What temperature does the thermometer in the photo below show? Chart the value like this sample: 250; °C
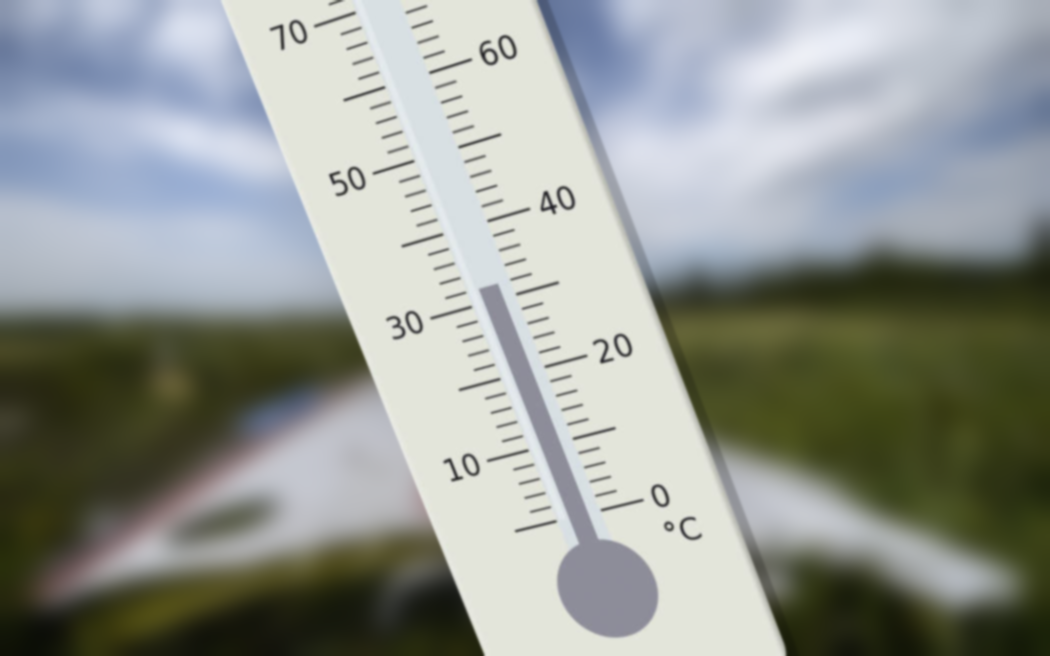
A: 32; °C
